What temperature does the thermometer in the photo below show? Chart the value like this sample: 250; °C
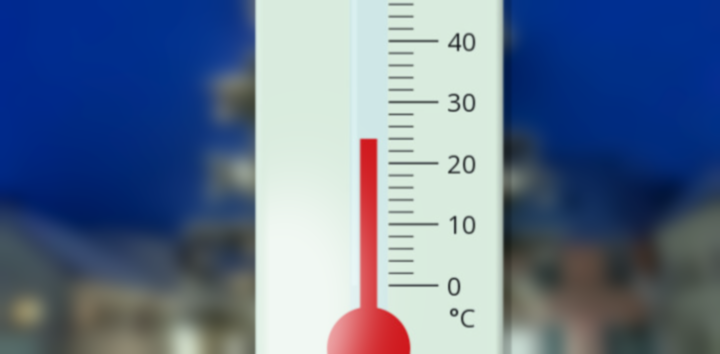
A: 24; °C
